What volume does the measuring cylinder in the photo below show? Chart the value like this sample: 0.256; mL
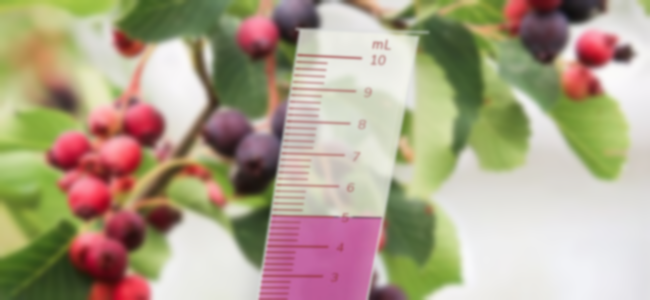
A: 5; mL
